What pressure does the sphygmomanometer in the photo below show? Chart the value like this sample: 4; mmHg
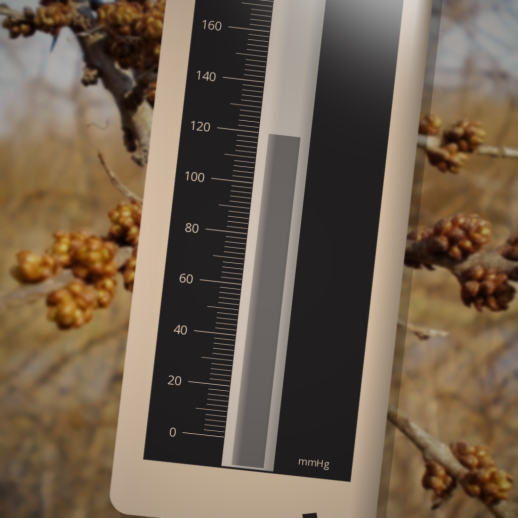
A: 120; mmHg
